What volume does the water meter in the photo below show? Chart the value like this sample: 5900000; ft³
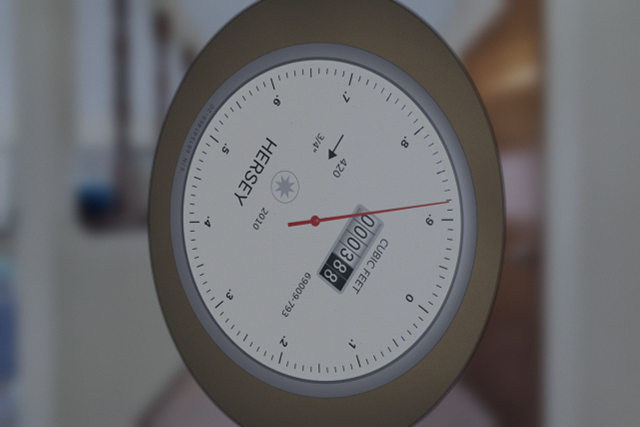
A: 387.88; ft³
